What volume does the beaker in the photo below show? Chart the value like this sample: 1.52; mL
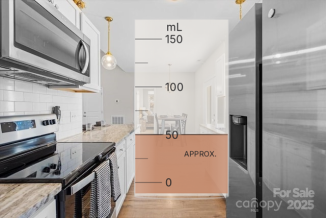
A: 50; mL
